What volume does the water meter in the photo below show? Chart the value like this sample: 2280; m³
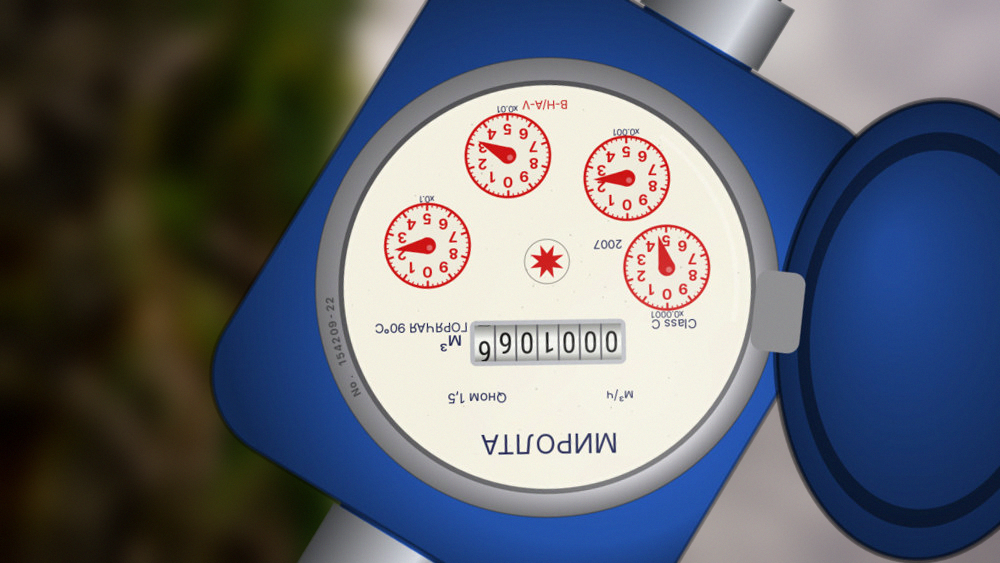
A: 1066.2324; m³
